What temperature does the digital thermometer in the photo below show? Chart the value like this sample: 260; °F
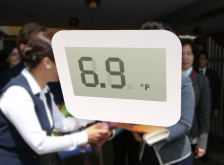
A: 6.9; °F
